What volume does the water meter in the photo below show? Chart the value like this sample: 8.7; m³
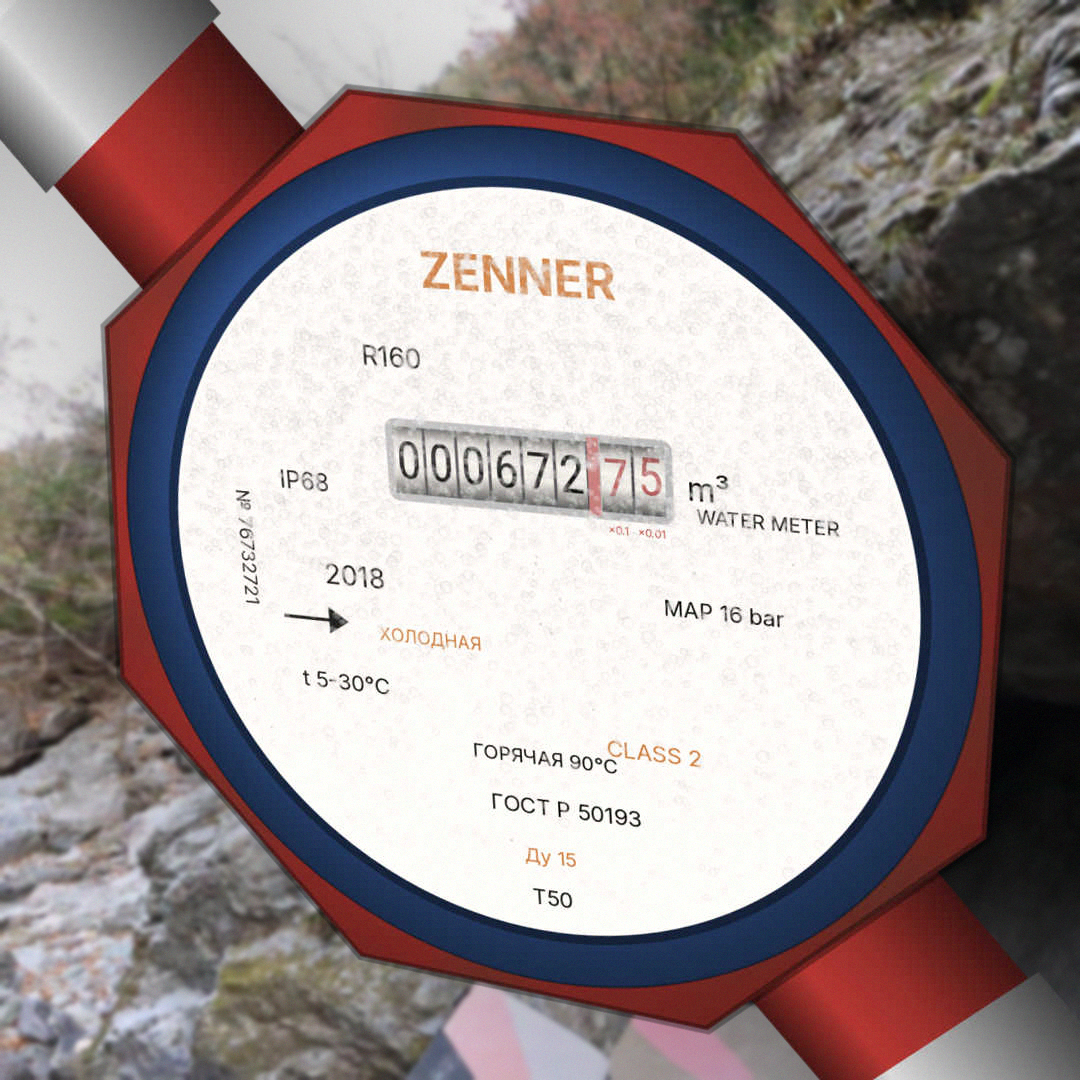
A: 672.75; m³
